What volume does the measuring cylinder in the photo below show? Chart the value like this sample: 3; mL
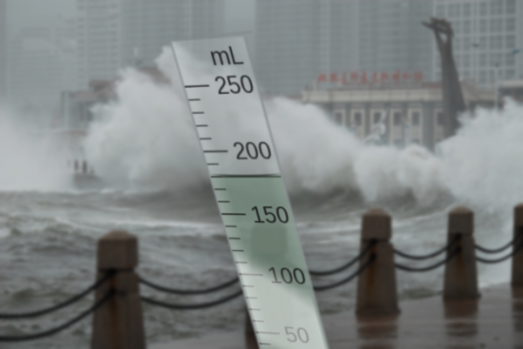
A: 180; mL
